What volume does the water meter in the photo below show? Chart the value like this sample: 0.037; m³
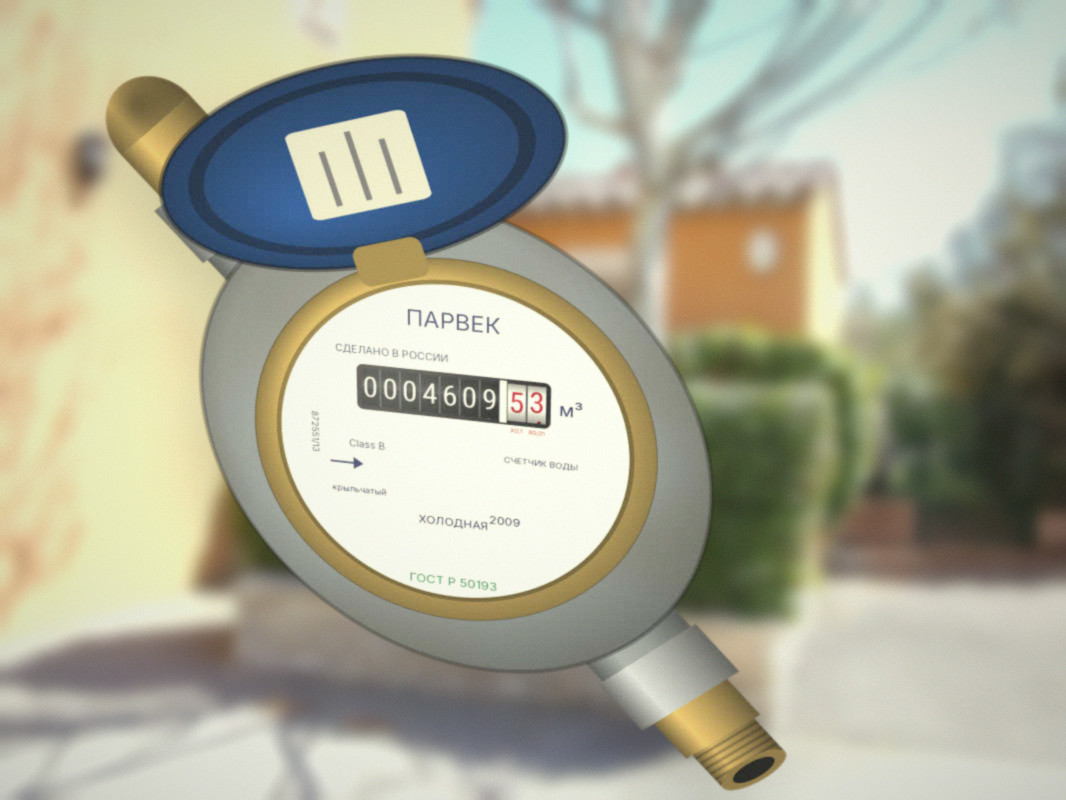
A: 4609.53; m³
